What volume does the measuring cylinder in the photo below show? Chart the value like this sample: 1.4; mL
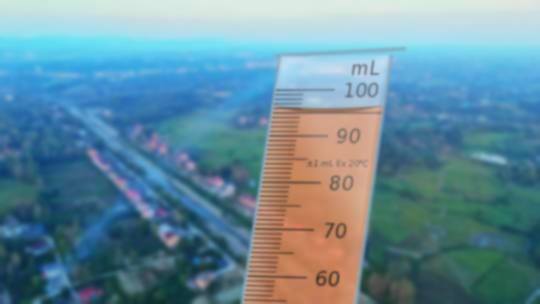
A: 95; mL
